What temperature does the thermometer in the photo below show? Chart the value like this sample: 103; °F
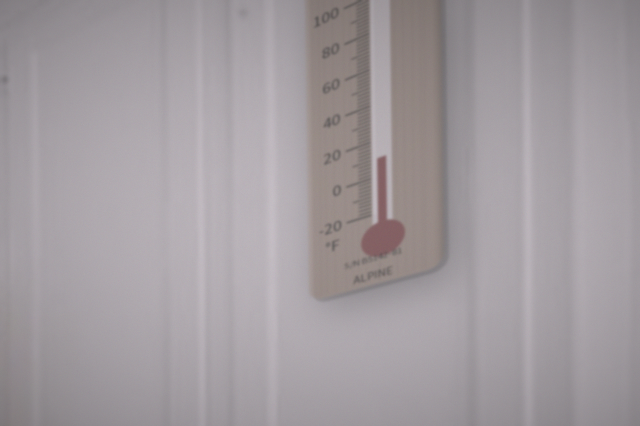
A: 10; °F
